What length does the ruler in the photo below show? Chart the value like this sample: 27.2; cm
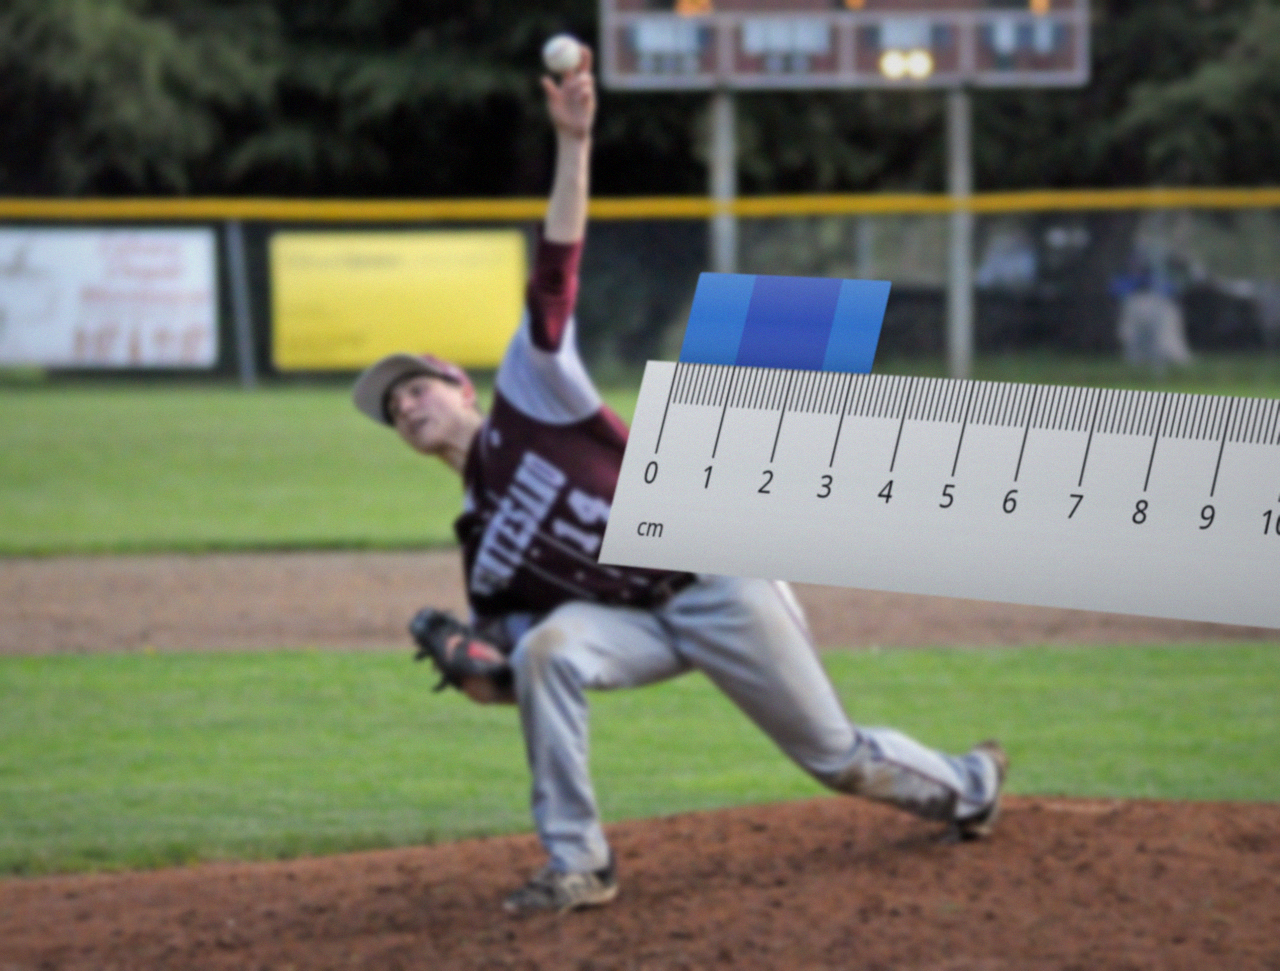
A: 3.3; cm
